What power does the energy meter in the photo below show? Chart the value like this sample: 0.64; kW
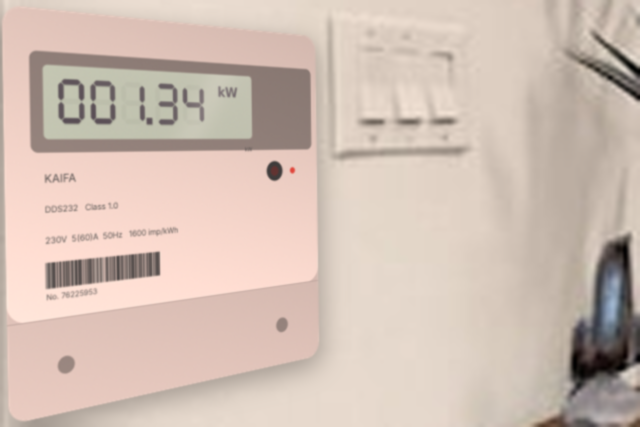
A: 1.34; kW
